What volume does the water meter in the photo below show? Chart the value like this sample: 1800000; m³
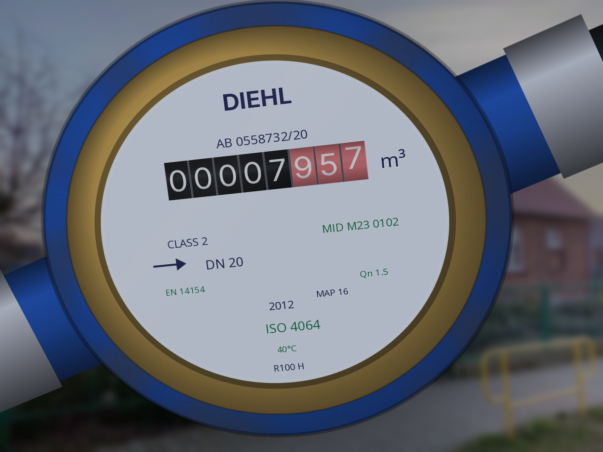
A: 7.957; m³
